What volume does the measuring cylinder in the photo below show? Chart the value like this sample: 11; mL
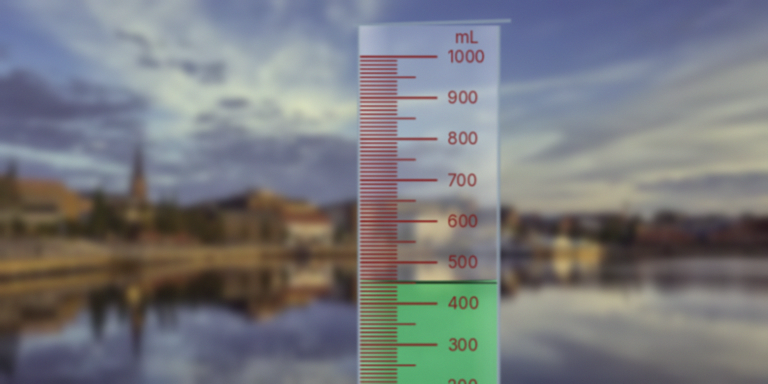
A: 450; mL
